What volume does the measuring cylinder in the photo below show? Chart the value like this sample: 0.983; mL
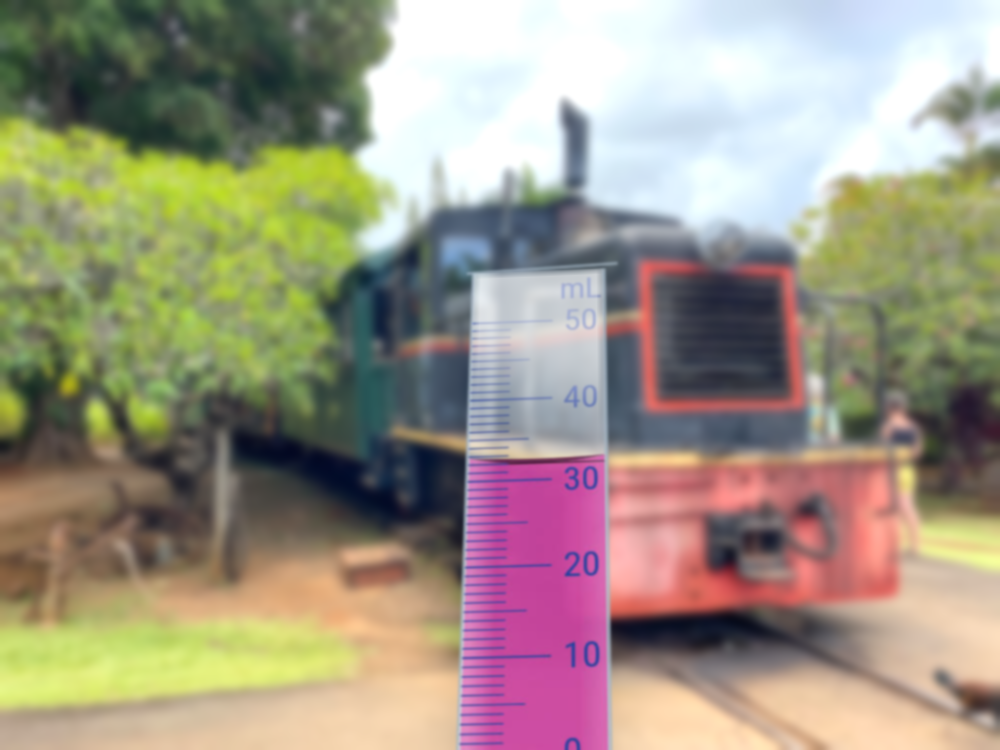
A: 32; mL
